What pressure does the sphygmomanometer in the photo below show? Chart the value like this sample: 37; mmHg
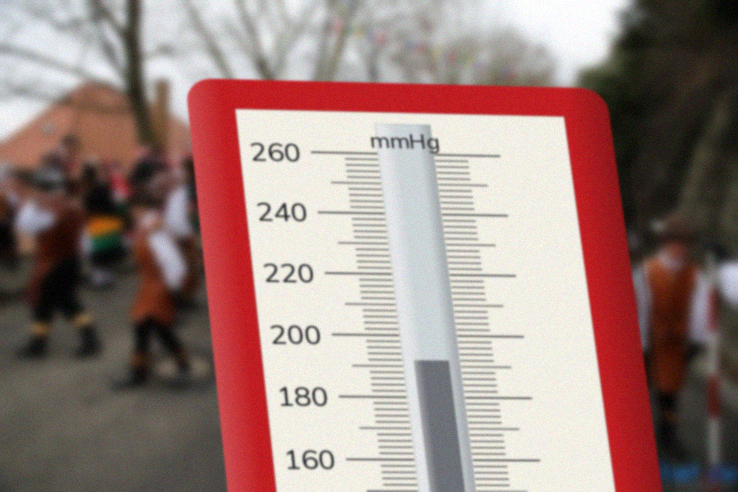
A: 192; mmHg
